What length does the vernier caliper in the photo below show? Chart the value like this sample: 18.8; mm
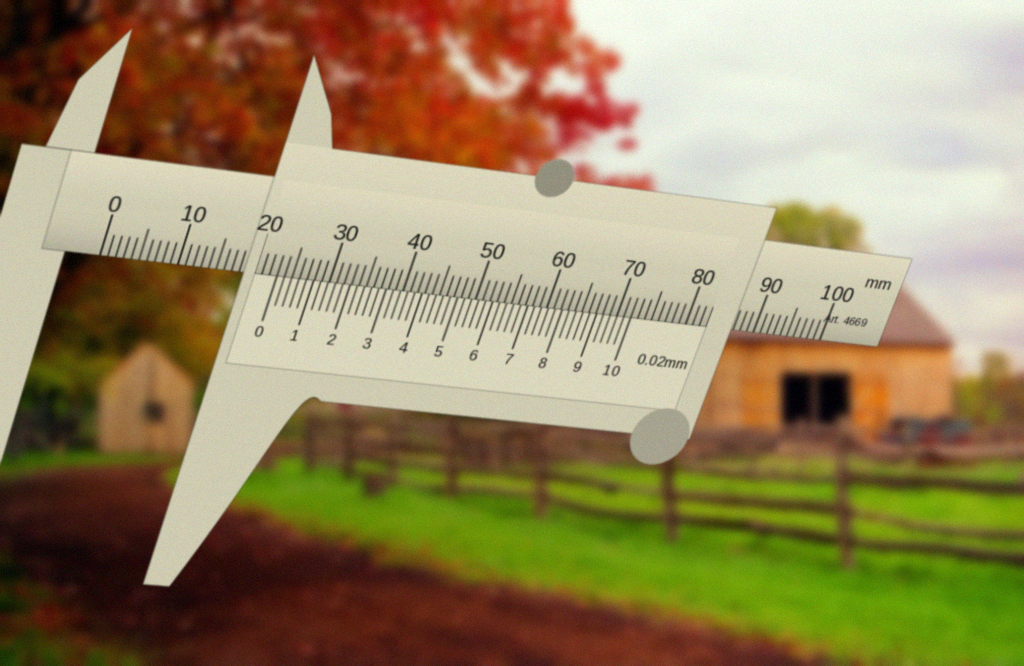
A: 23.0; mm
